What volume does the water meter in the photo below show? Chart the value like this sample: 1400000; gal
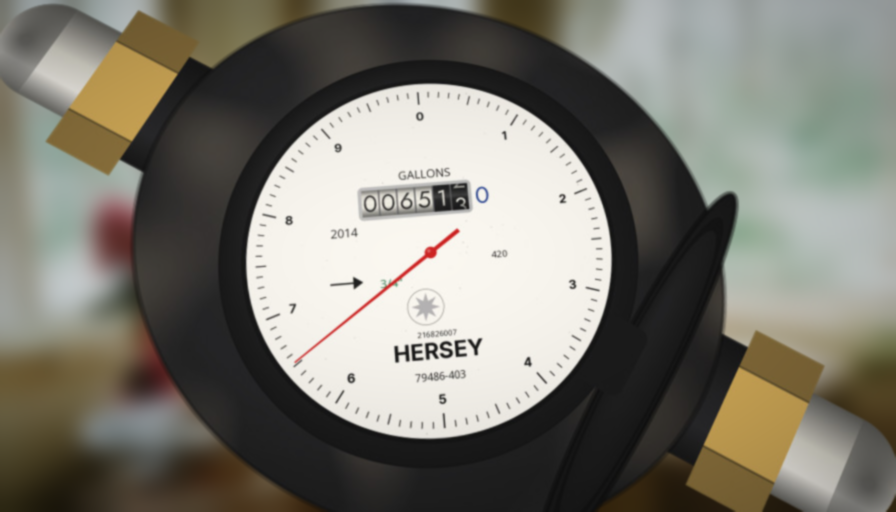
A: 65126.5; gal
